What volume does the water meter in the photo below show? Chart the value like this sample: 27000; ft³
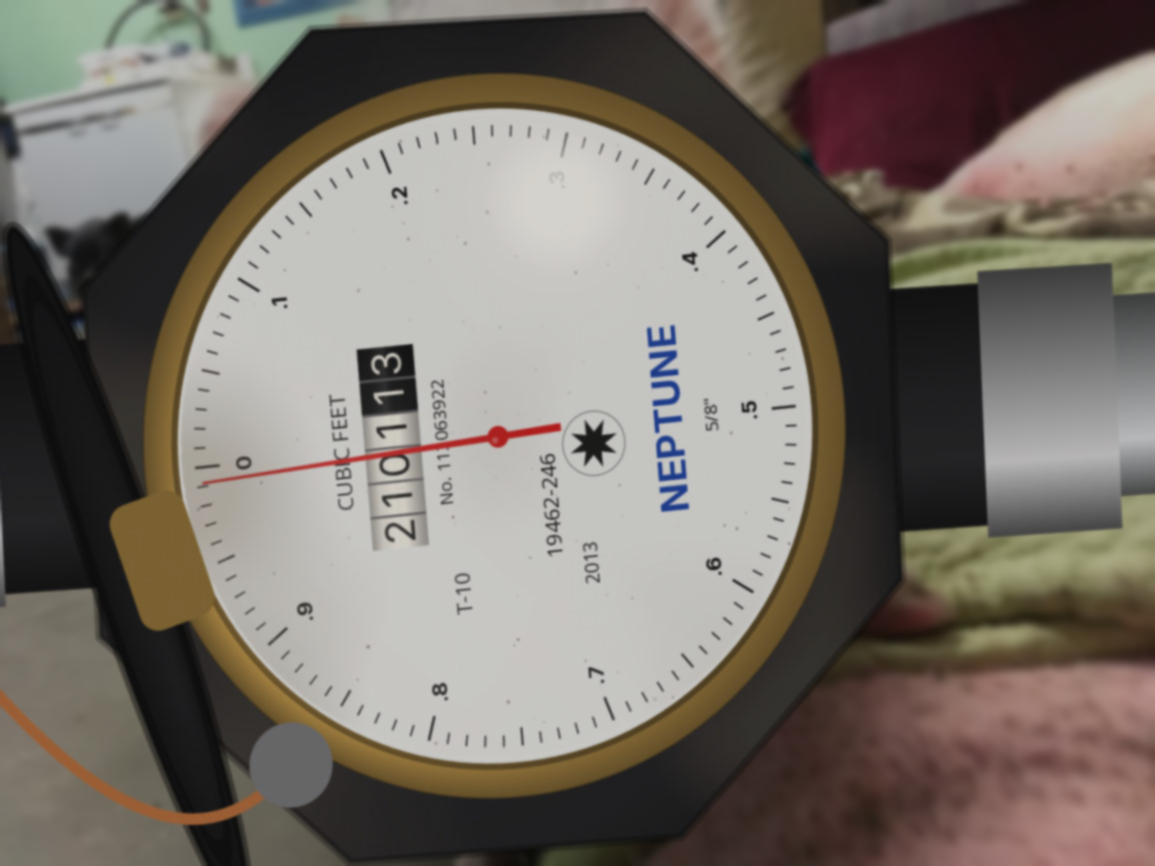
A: 210112.99; ft³
